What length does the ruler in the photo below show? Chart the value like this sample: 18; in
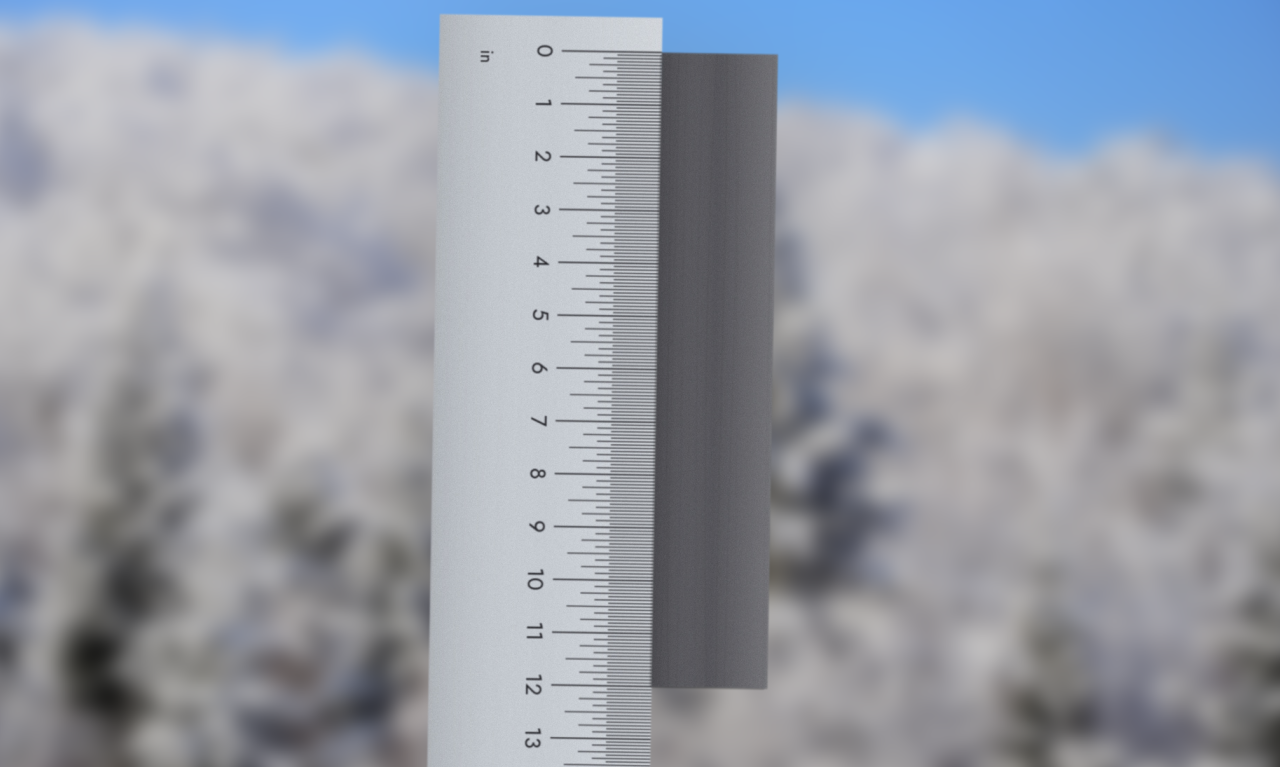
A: 12; in
